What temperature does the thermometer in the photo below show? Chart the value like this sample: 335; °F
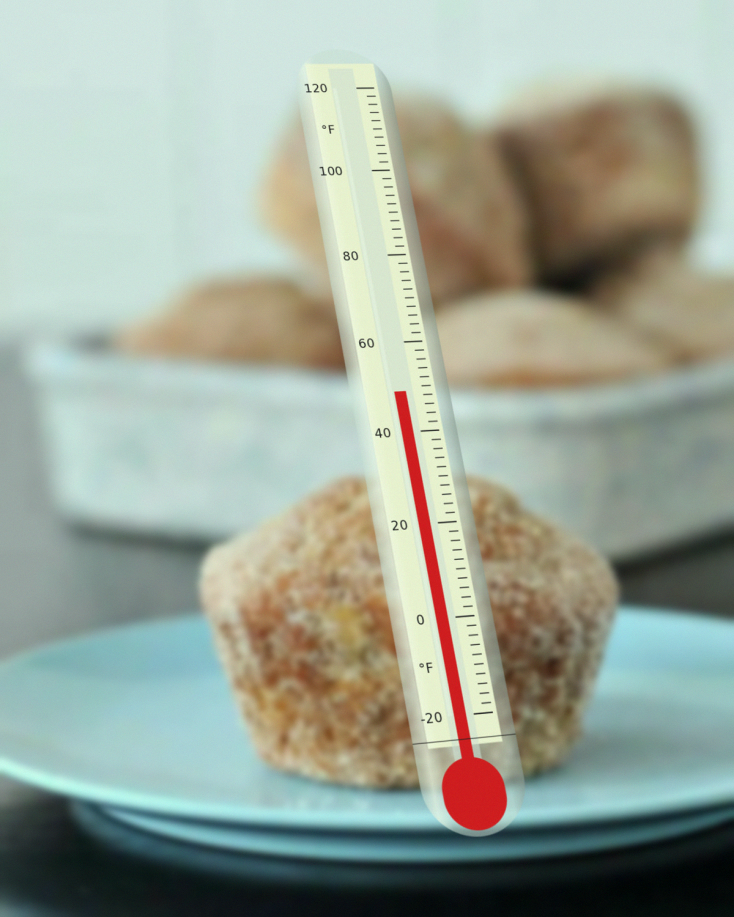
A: 49; °F
